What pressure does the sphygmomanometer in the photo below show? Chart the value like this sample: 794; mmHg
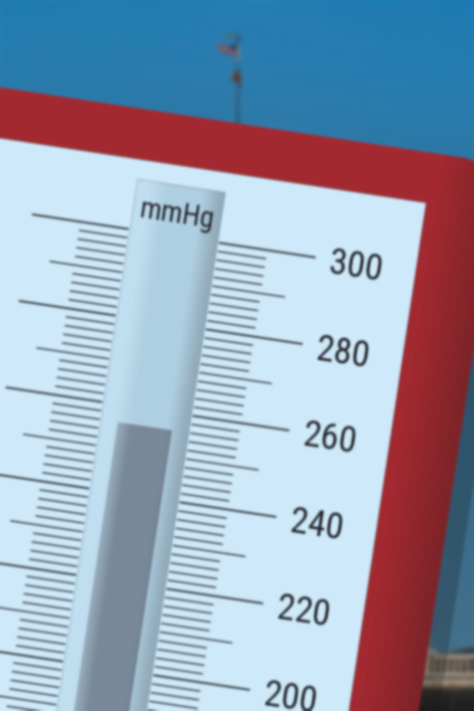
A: 256; mmHg
